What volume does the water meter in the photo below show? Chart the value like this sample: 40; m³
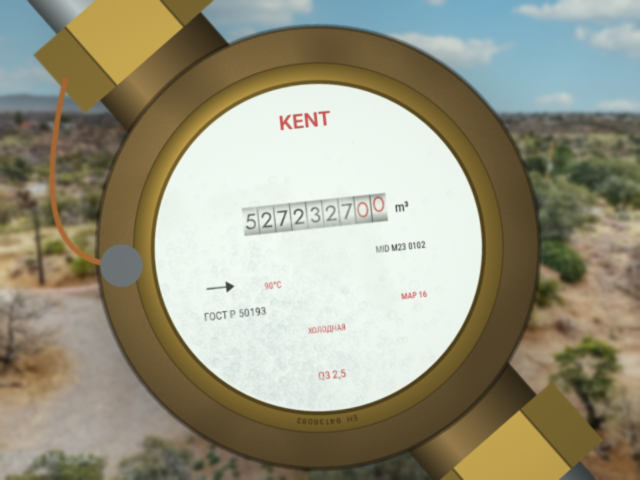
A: 5272327.00; m³
